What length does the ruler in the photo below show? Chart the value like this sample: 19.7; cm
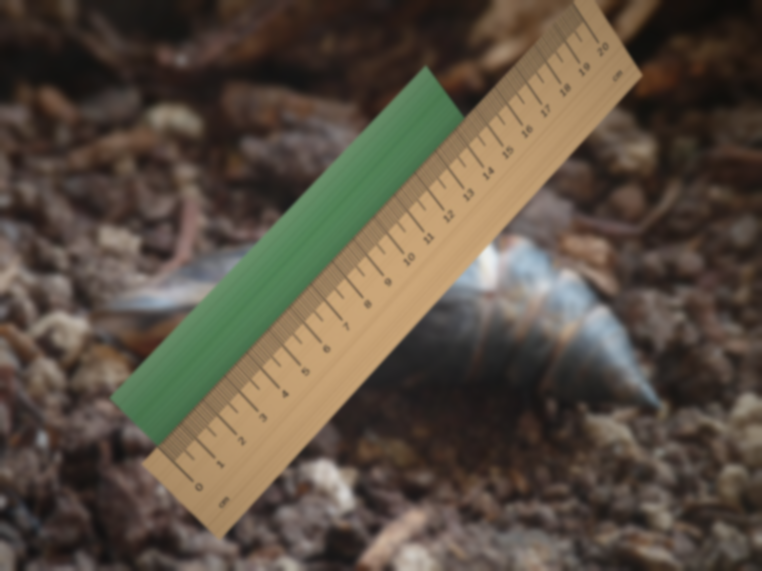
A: 14.5; cm
